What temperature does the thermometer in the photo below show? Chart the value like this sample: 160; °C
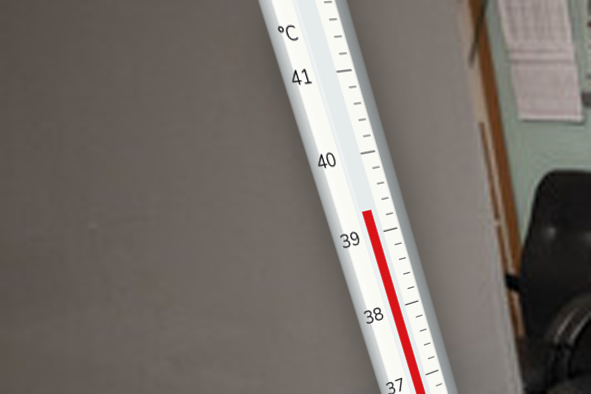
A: 39.3; °C
